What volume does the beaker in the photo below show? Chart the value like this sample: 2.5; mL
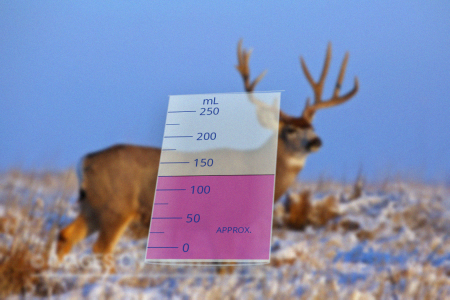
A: 125; mL
